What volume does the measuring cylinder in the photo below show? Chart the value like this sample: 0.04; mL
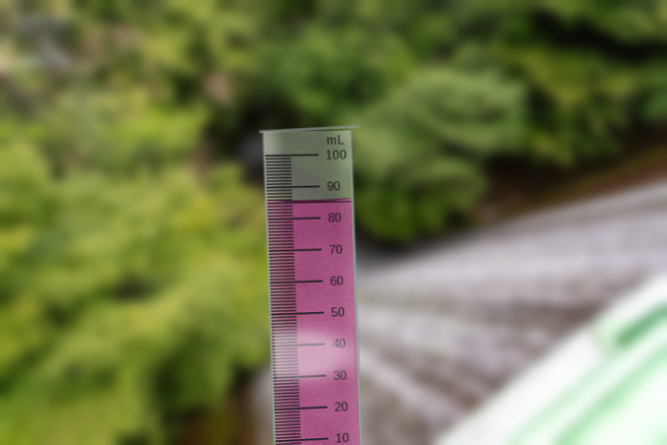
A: 85; mL
